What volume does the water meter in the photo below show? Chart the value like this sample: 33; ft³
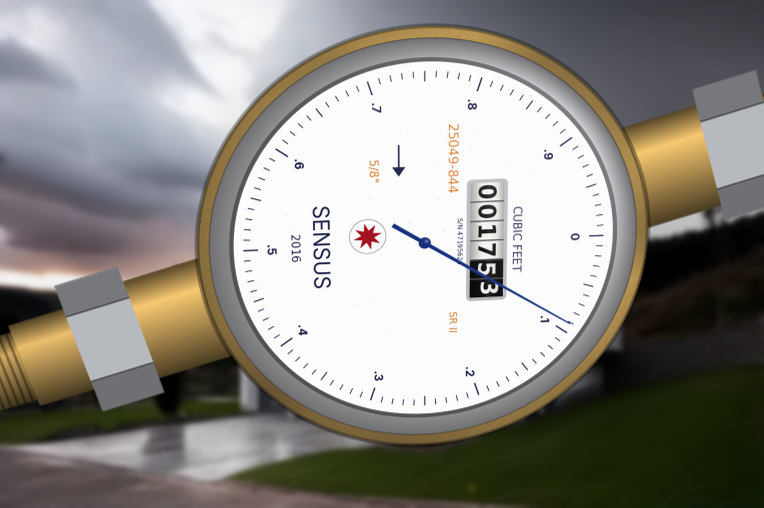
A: 1753.09; ft³
